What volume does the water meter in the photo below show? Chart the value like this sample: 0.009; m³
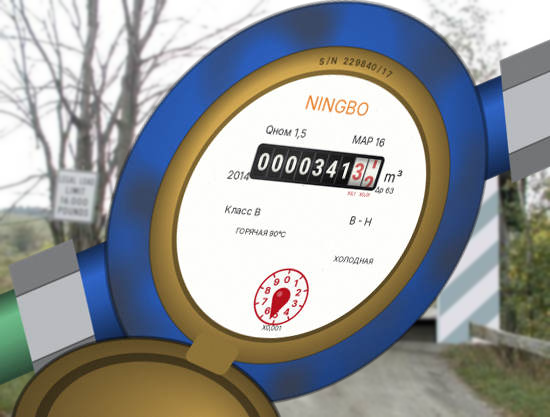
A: 341.315; m³
